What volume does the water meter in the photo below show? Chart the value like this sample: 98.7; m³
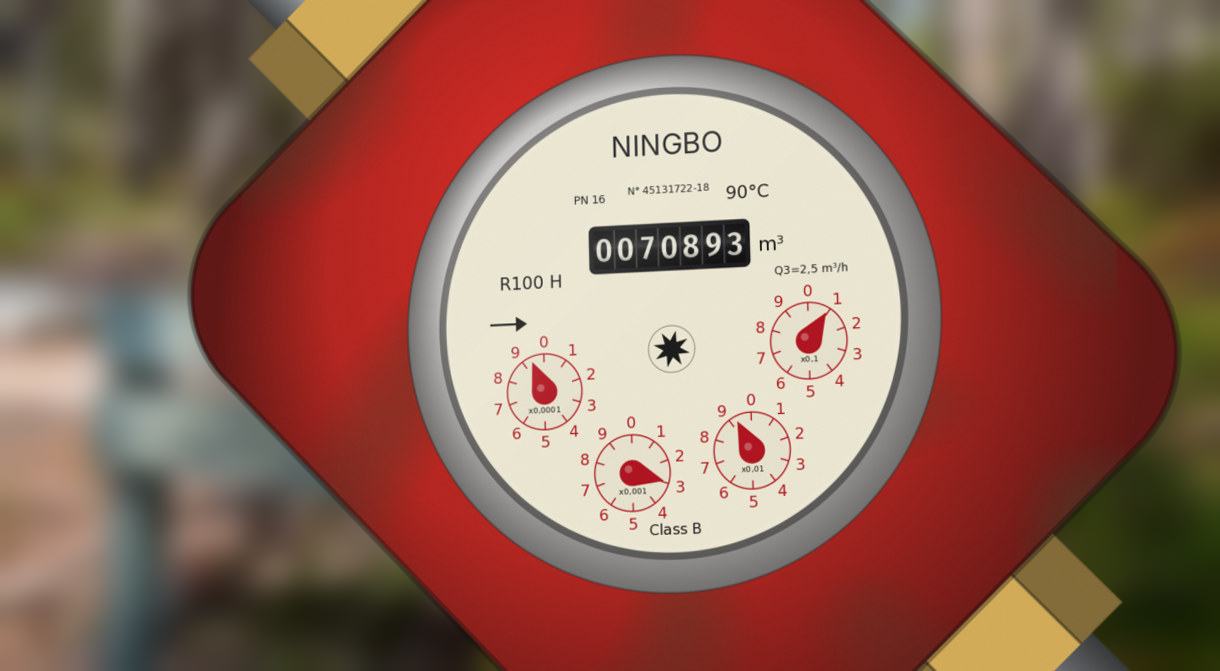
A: 70893.0929; m³
